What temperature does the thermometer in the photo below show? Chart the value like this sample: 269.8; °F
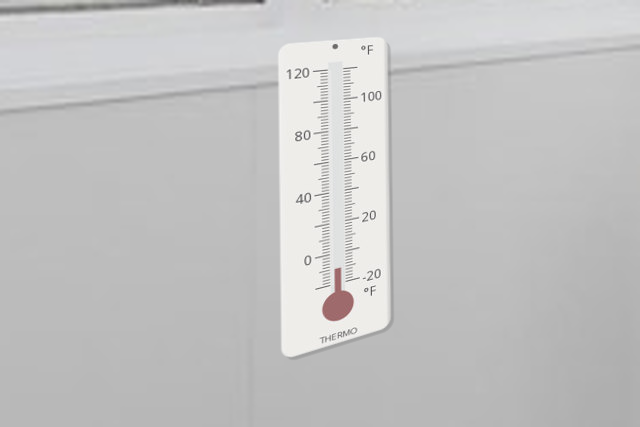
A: -10; °F
